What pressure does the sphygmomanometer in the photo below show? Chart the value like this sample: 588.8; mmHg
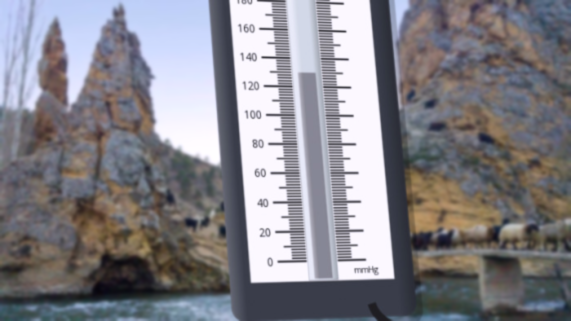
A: 130; mmHg
